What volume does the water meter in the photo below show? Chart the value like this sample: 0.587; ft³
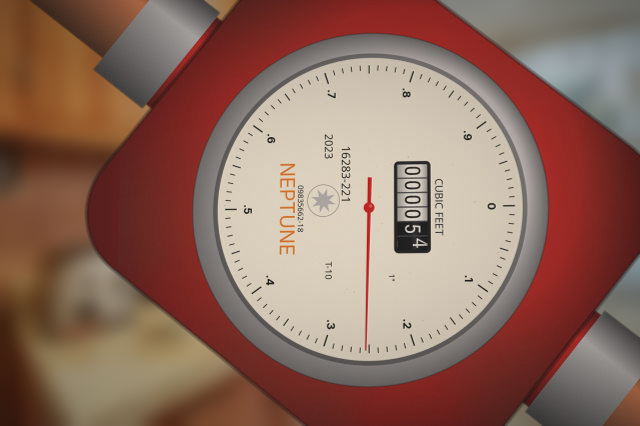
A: 54.25; ft³
